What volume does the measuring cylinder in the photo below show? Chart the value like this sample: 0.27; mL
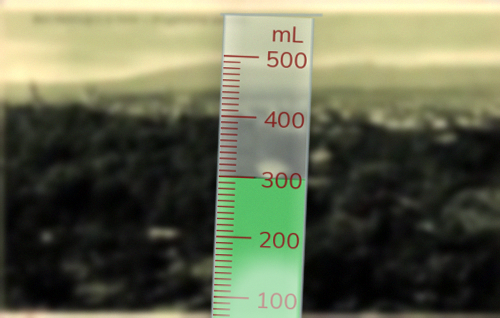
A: 300; mL
